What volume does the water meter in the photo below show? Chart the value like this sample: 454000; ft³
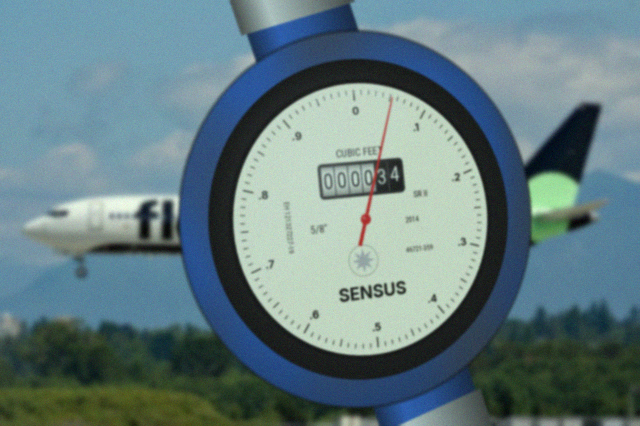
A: 34.05; ft³
